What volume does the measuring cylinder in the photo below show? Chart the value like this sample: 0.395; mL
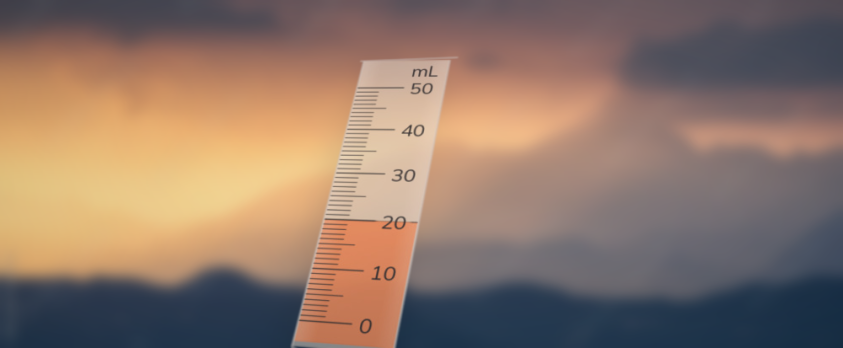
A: 20; mL
